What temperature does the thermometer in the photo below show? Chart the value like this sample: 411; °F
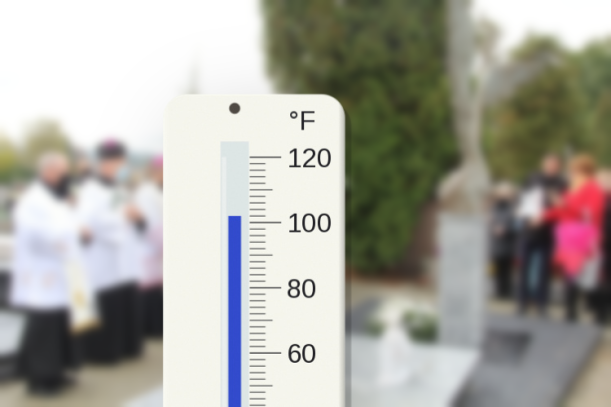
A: 102; °F
